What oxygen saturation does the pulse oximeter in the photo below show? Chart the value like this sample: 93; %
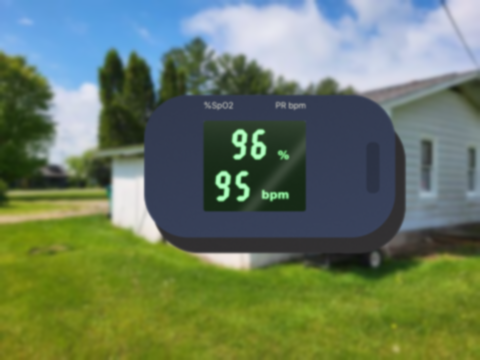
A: 96; %
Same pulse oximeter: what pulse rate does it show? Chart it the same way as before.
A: 95; bpm
